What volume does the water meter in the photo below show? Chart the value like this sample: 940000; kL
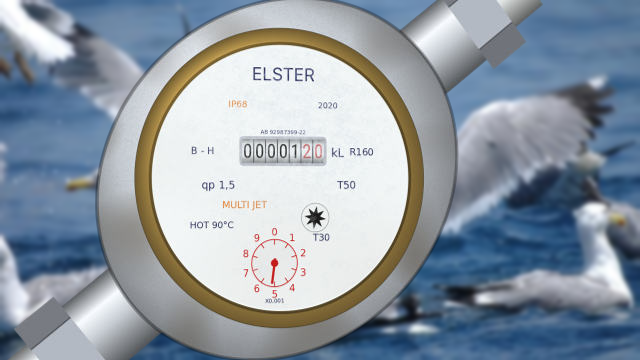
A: 1.205; kL
